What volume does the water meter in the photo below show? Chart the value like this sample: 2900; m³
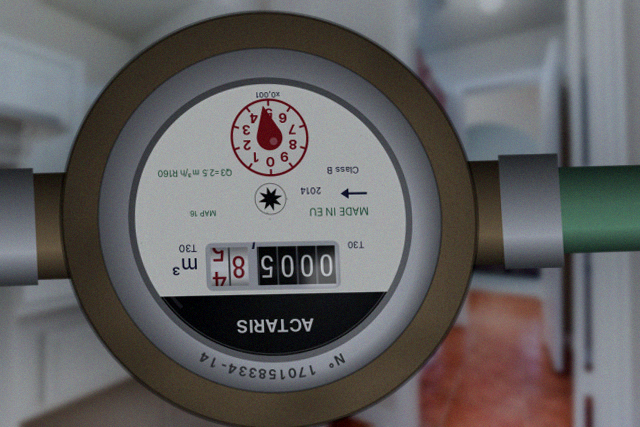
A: 5.844; m³
